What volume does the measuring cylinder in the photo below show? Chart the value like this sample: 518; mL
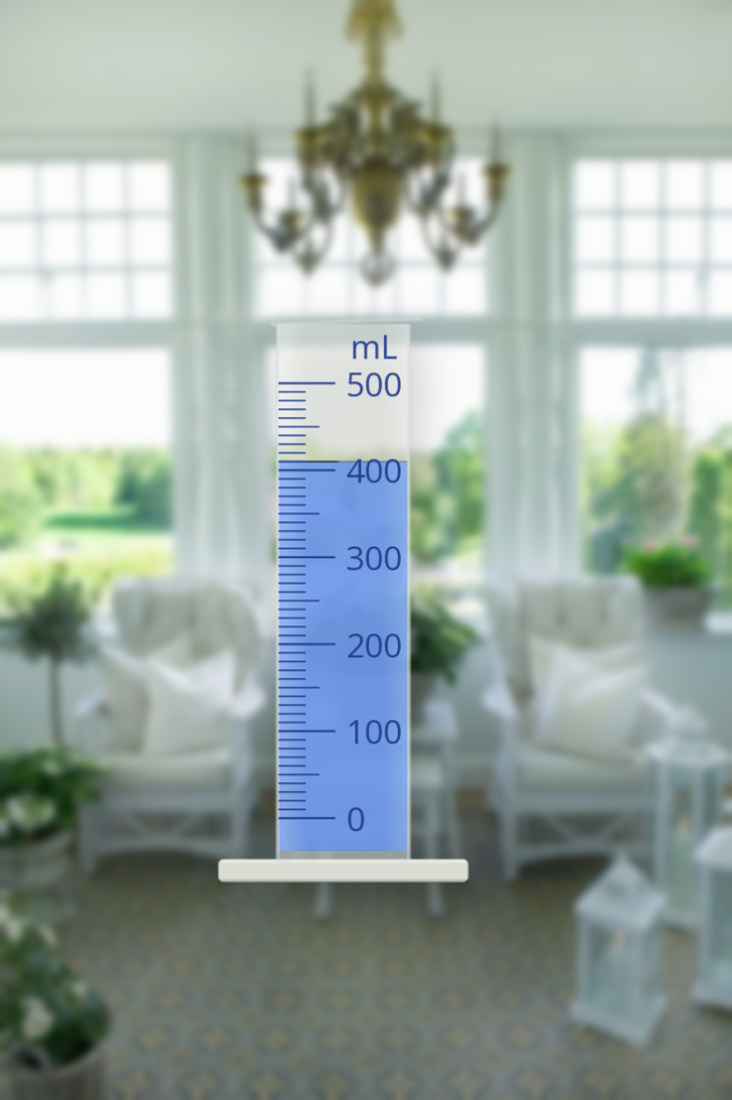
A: 410; mL
